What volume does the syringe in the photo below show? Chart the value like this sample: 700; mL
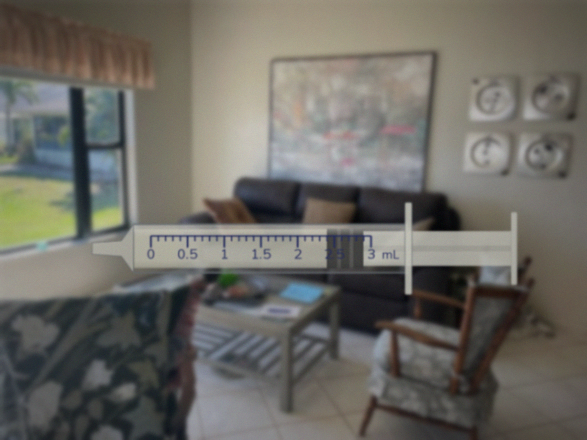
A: 2.4; mL
